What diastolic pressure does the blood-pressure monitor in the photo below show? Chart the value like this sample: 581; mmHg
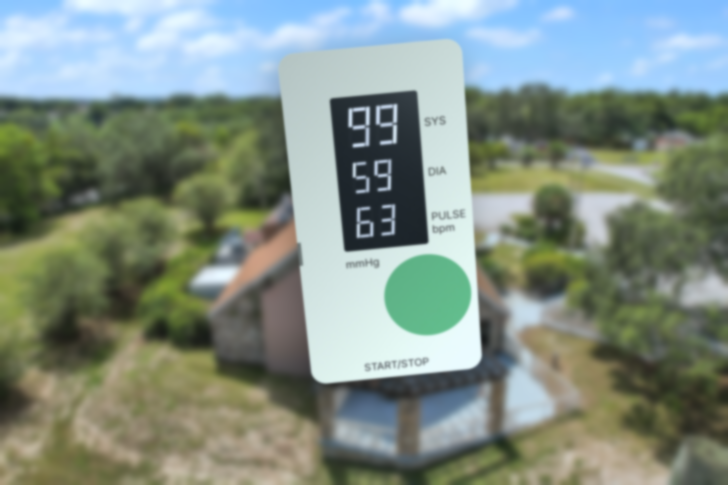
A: 59; mmHg
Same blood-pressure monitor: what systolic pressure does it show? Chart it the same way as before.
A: 99; mmHg
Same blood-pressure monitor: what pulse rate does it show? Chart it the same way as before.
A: 63; bpm
